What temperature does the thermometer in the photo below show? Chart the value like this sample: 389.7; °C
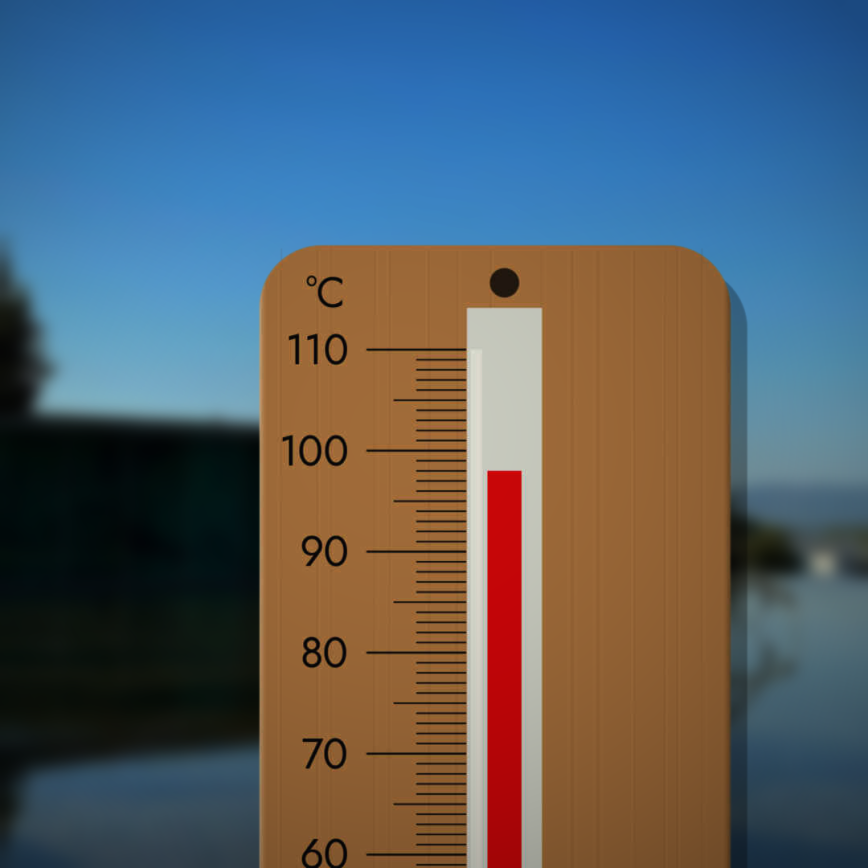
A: 98; °C
